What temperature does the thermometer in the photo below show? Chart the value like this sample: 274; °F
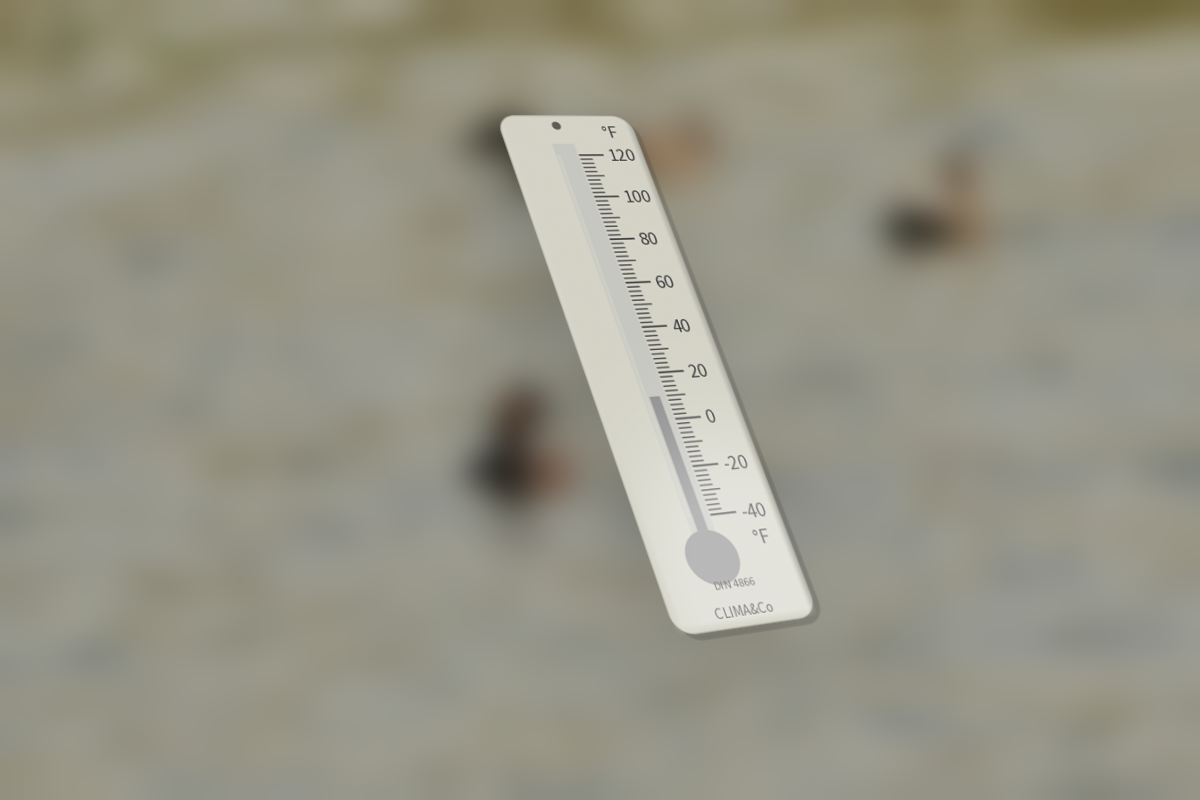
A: 10; °F
